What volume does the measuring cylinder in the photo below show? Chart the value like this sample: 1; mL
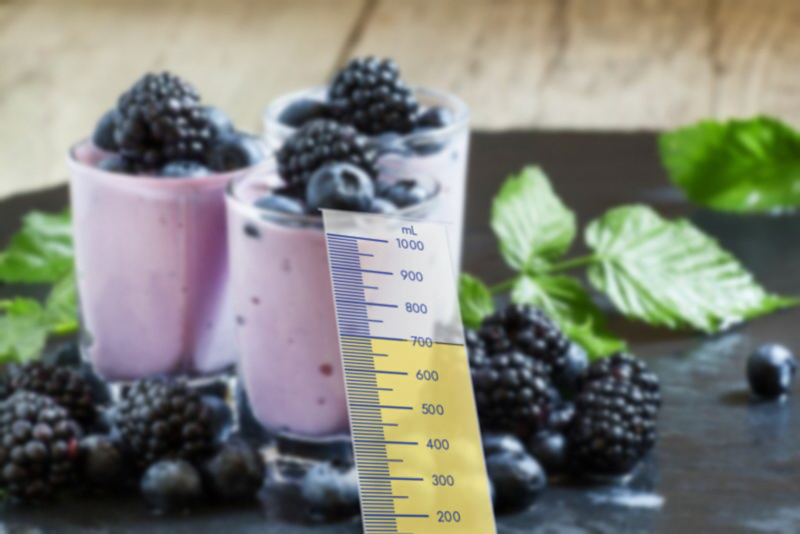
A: 700; mL
